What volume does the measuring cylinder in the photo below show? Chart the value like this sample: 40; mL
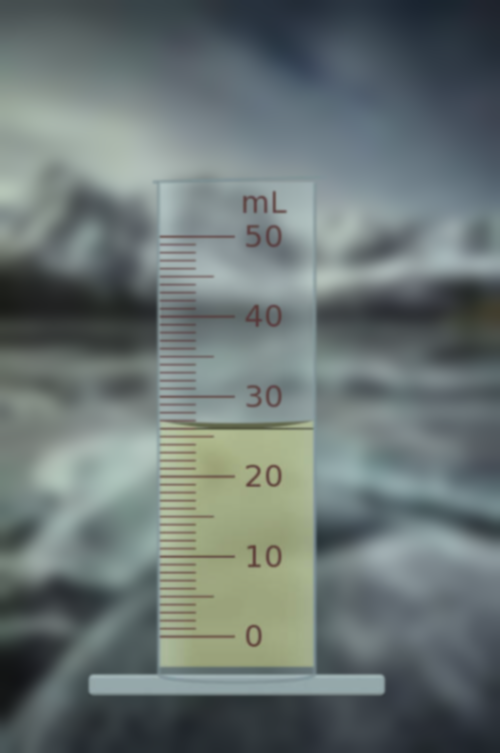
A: 26; mL
